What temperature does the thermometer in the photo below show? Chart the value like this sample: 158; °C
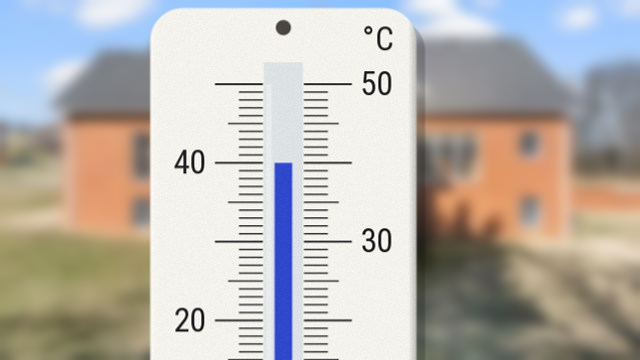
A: 40; °C
